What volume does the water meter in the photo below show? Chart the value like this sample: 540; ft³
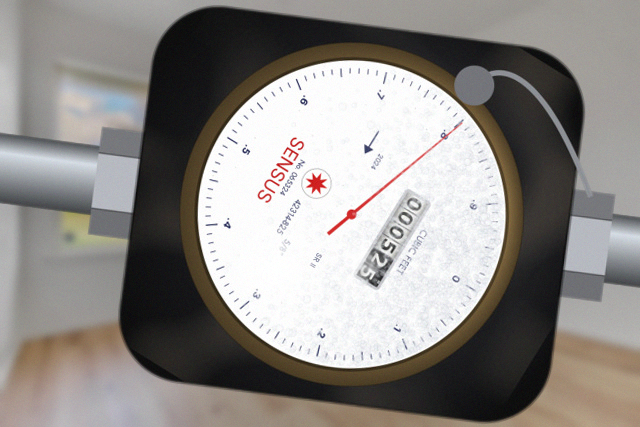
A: 524.80; ft³
